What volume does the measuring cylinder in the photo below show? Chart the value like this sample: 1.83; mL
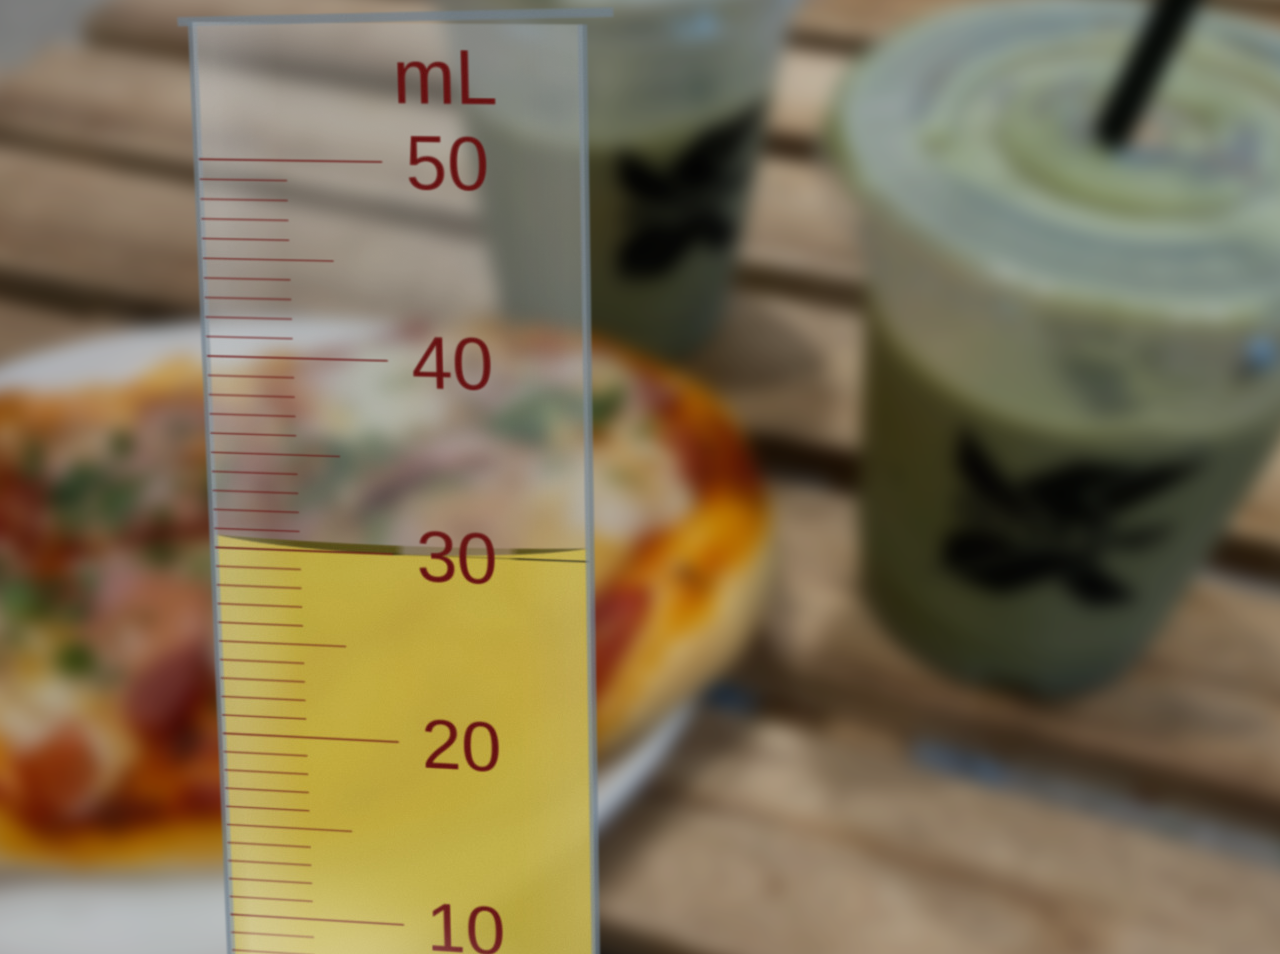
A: 30; mL
